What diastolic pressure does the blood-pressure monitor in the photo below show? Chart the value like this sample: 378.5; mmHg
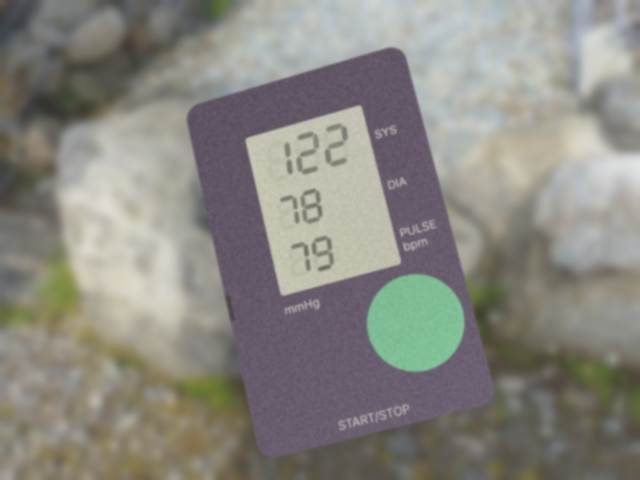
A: 78; mmHg
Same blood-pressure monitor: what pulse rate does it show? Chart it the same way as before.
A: 79; bpm
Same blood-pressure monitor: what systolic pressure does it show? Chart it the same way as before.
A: 122; mmHg
